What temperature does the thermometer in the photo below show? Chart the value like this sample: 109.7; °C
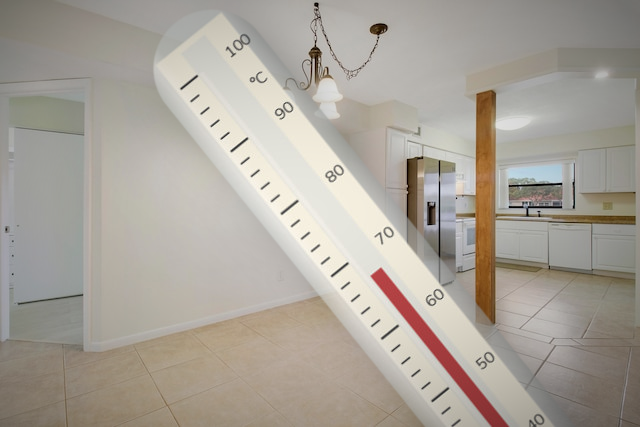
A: 67; °C
